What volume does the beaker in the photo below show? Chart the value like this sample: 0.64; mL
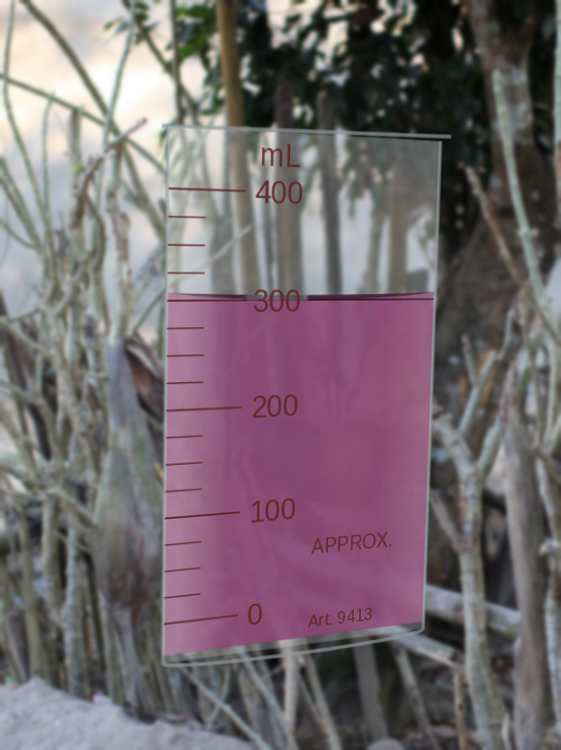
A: 300; mL
